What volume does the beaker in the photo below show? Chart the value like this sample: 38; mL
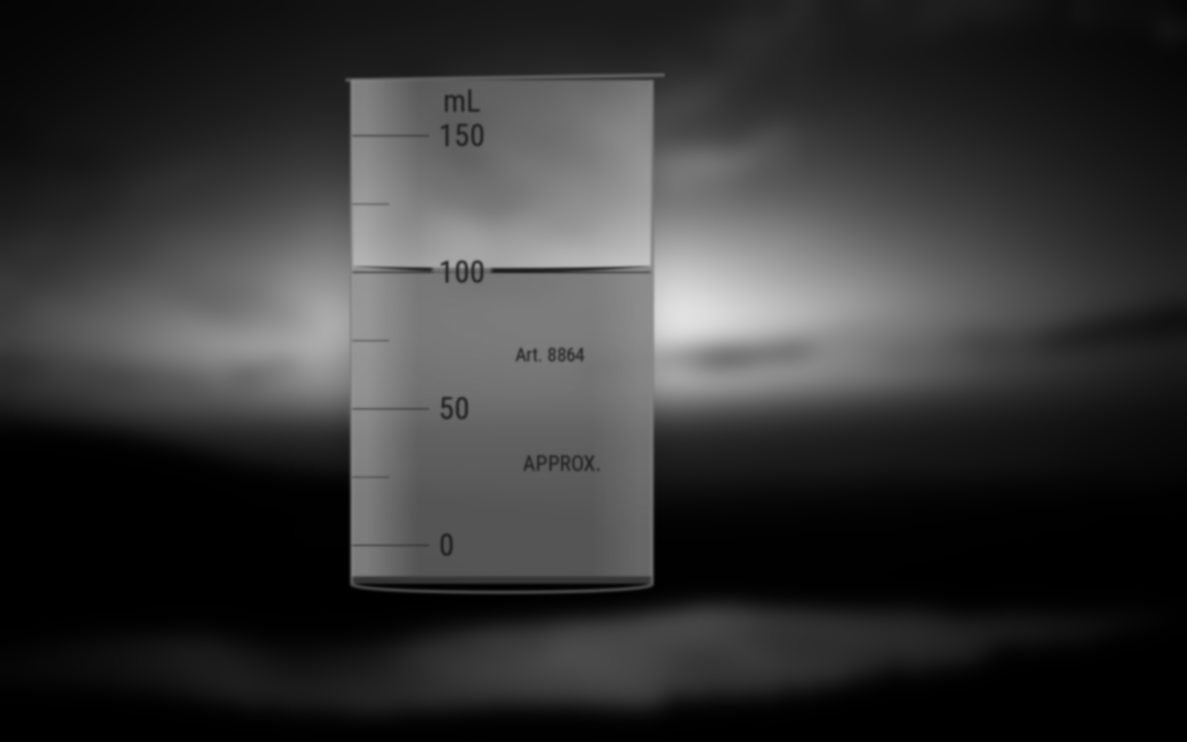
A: 100; mL
